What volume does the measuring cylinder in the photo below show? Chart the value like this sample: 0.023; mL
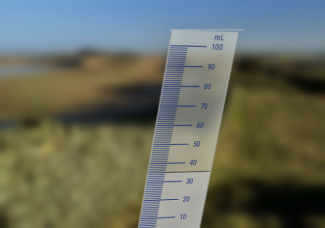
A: 35; mL
